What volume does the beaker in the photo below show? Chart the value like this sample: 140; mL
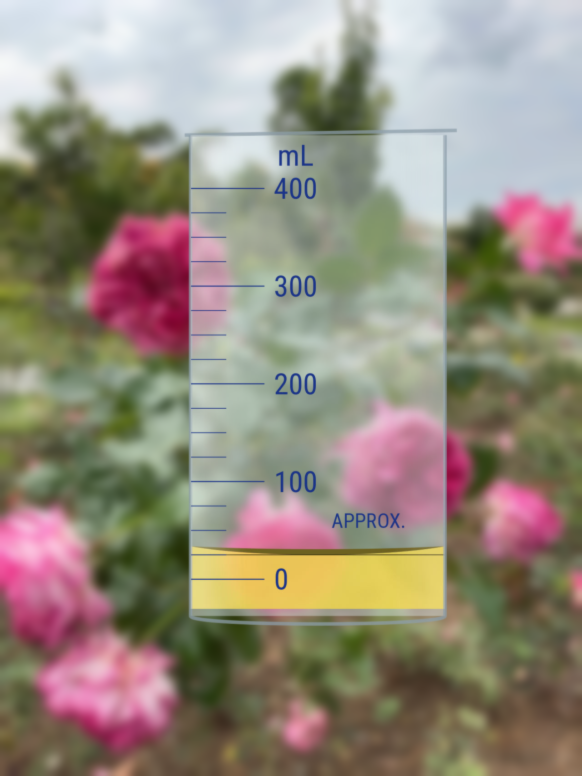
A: 25; mL
